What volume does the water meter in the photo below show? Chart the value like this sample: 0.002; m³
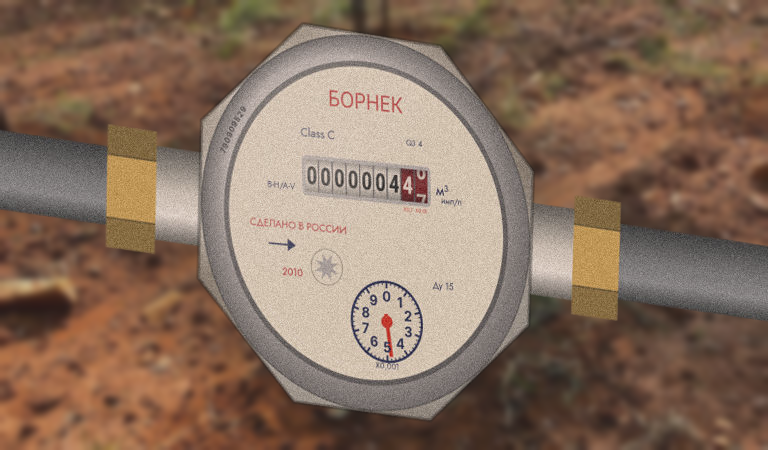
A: 4.464; m³
